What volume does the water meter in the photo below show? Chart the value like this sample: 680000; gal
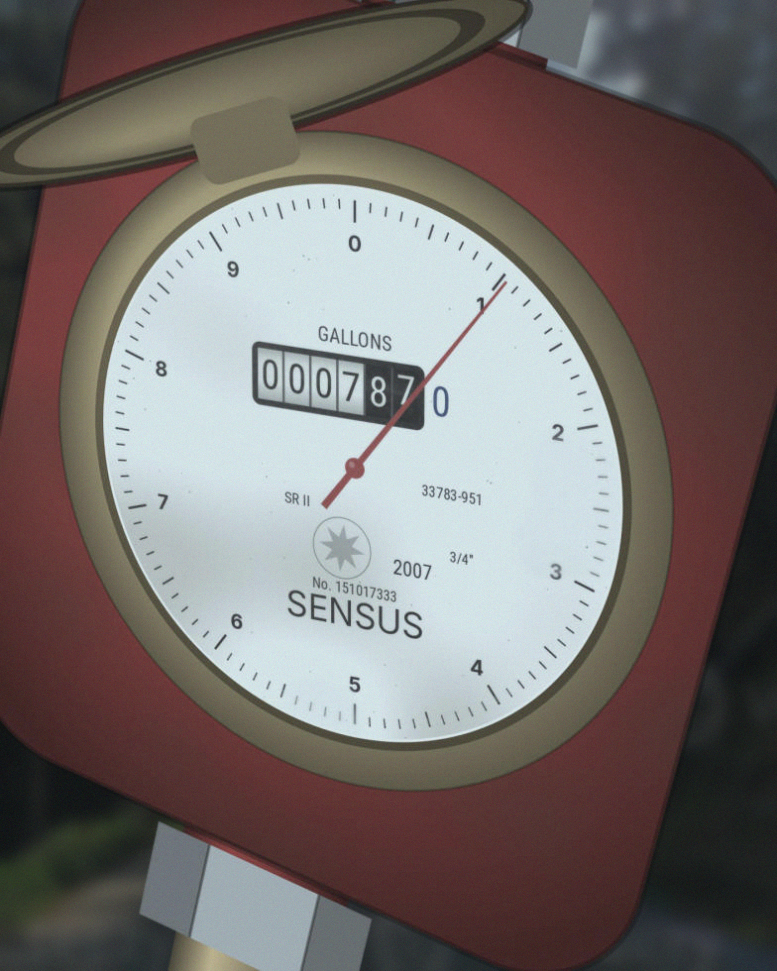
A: 7871.0; gal
